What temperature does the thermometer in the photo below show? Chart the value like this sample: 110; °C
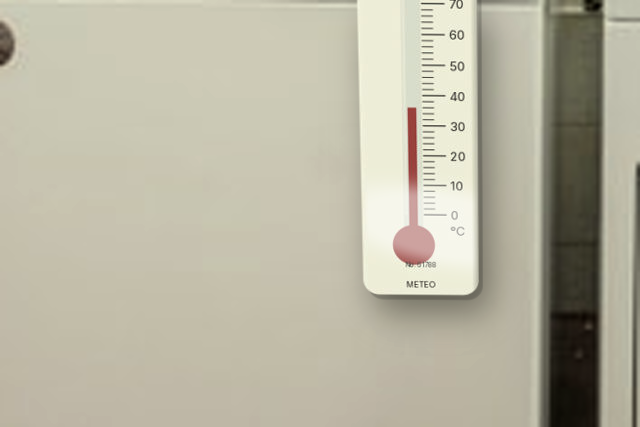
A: 36; °C
